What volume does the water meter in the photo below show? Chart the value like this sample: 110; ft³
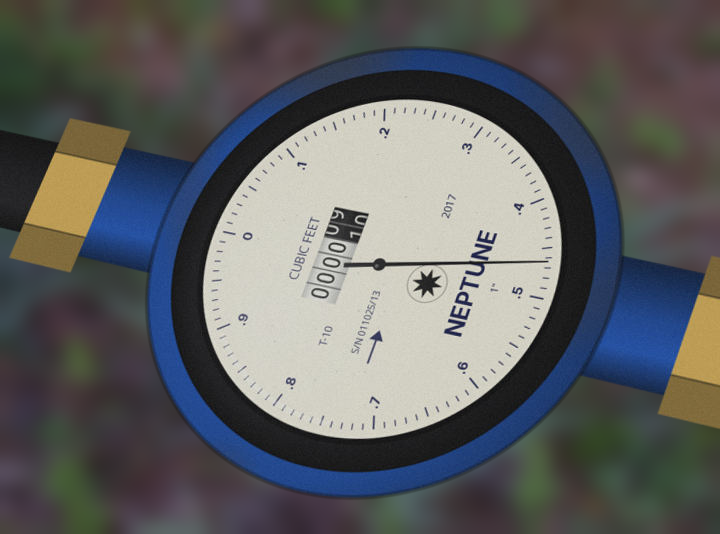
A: 9.46; ft³
